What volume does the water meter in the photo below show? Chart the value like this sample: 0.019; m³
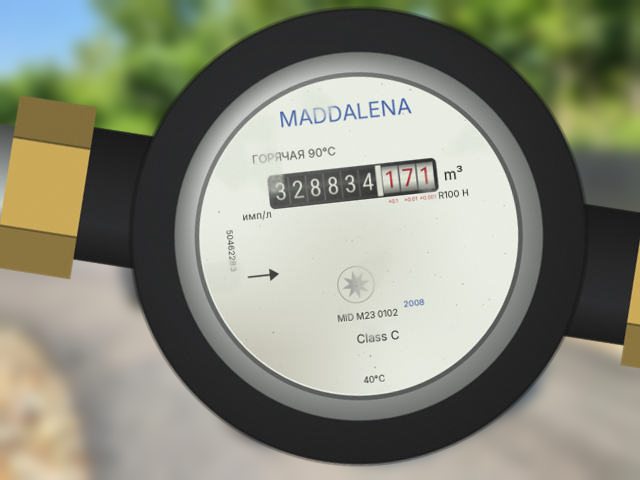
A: 328834.171; m³
